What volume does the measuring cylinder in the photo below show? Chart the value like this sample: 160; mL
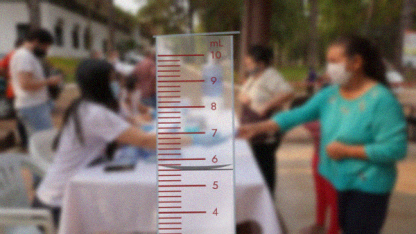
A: 5.6; mL
